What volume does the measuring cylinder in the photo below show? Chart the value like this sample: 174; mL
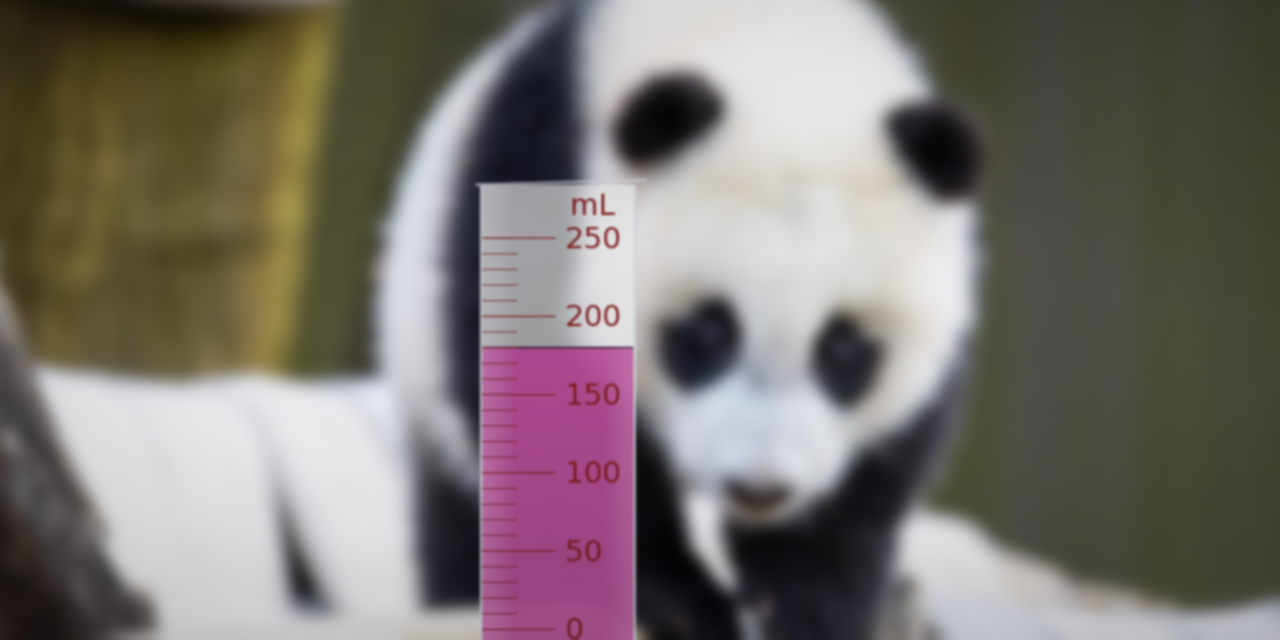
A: 180; mL
